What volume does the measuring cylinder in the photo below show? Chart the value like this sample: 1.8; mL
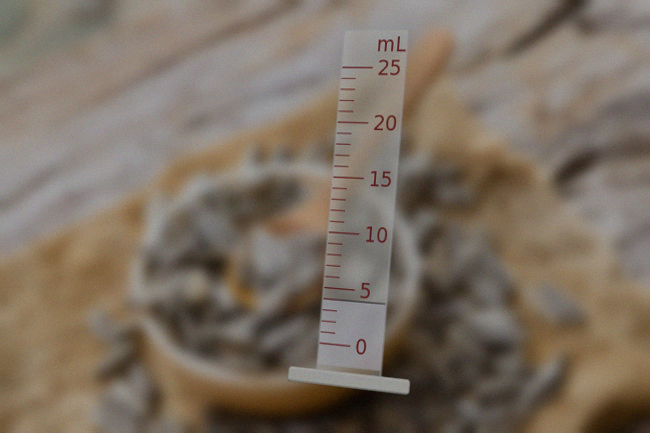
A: 4; mL
